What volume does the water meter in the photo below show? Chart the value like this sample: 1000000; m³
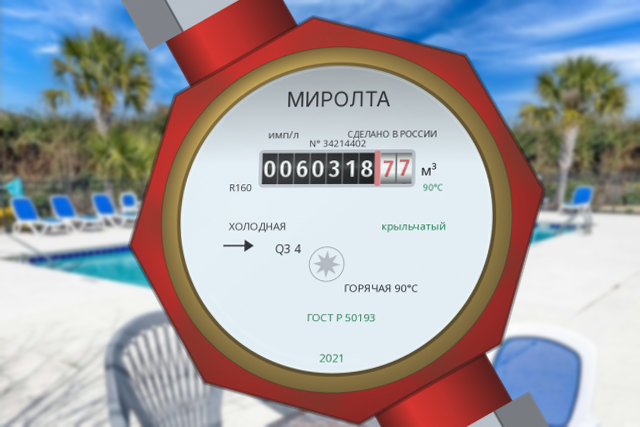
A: 60318.77; m³
